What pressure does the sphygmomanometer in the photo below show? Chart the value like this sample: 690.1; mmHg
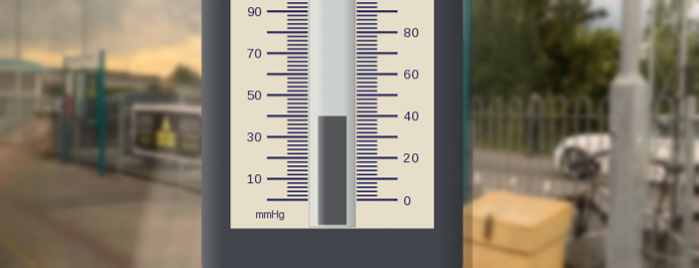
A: 40; mmHg
